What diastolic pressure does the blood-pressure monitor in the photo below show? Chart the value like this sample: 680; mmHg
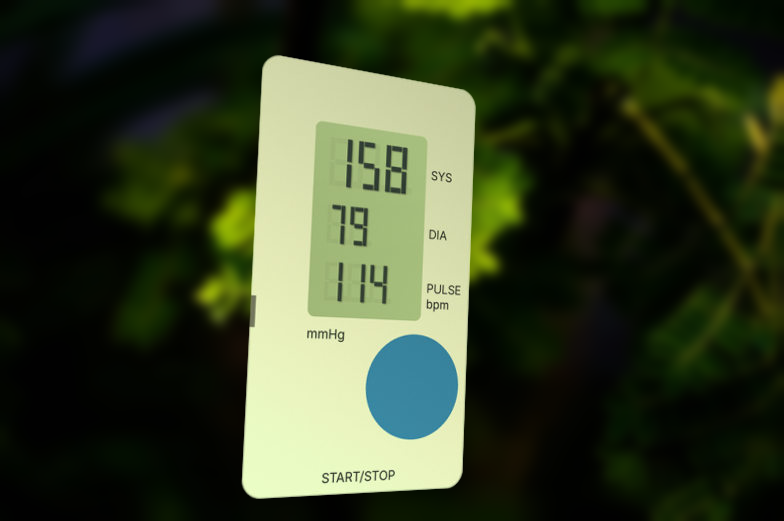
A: 79; mmHg
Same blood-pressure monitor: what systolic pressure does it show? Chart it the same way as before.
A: 158; mmHg
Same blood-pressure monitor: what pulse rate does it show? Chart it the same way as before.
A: 114; bpm
